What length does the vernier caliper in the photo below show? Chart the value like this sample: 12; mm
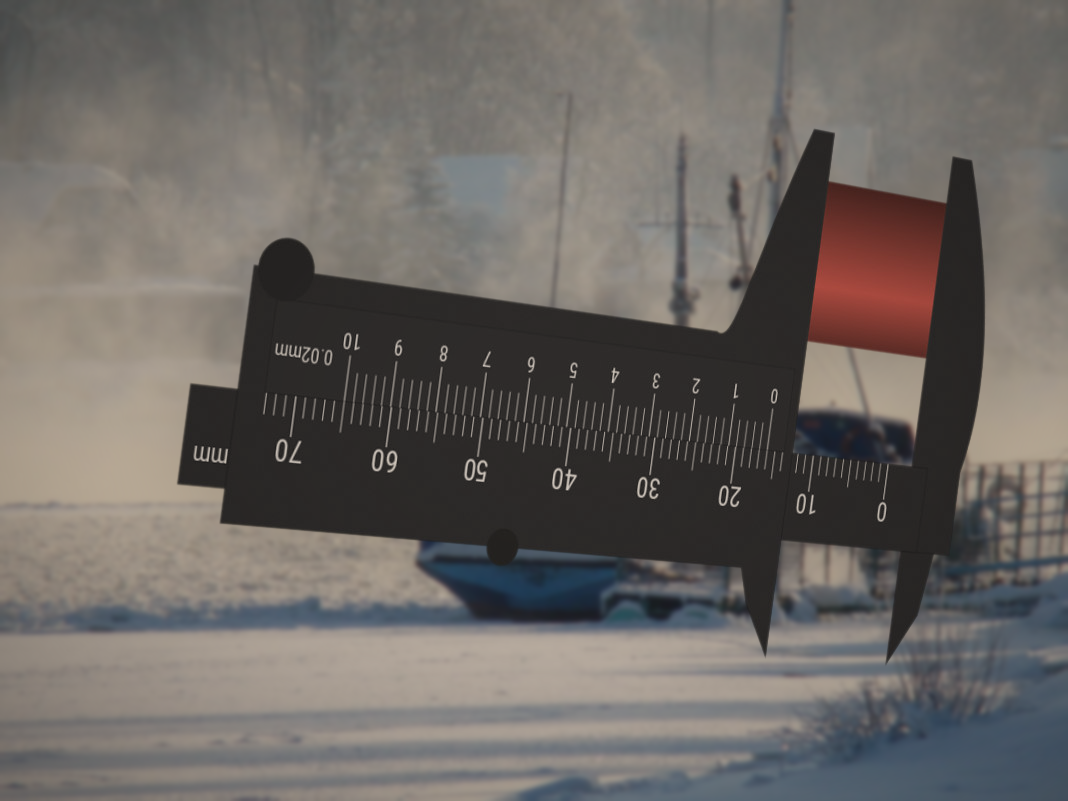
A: 16.0; mm
